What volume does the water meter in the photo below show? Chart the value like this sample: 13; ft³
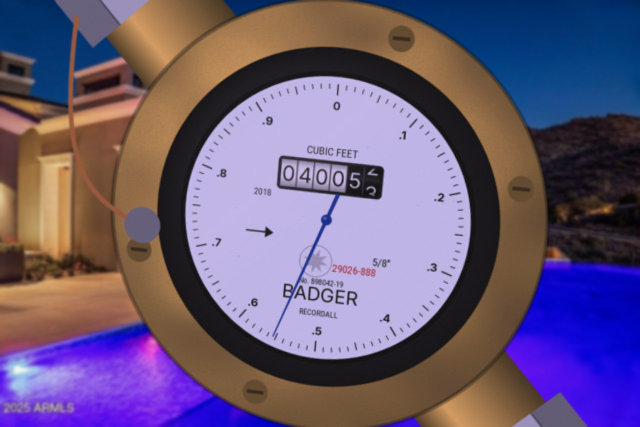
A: 40052.55; ft³
